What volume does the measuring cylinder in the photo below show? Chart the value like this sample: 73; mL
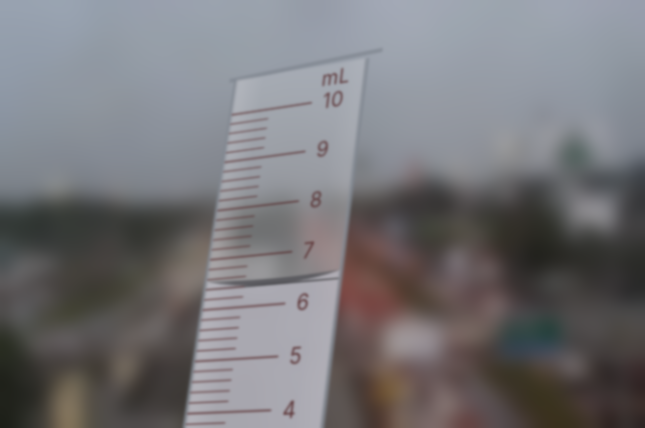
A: 6.4; mL
